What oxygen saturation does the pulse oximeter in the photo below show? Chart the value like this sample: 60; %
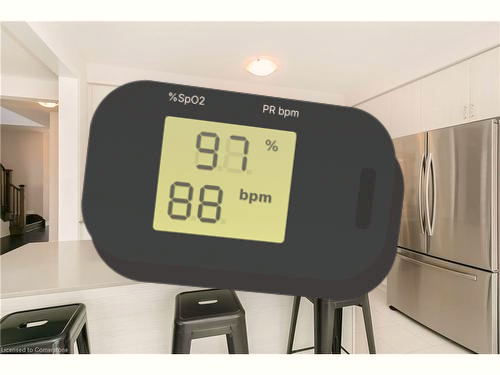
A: 97; %
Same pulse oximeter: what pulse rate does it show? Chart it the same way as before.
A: 88; bpm
